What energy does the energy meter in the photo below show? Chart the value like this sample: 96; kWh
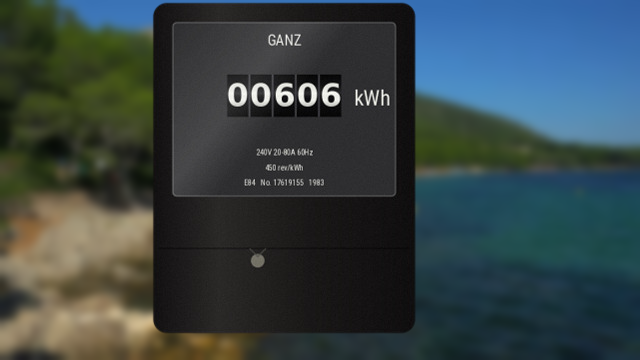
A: 606; kWh
